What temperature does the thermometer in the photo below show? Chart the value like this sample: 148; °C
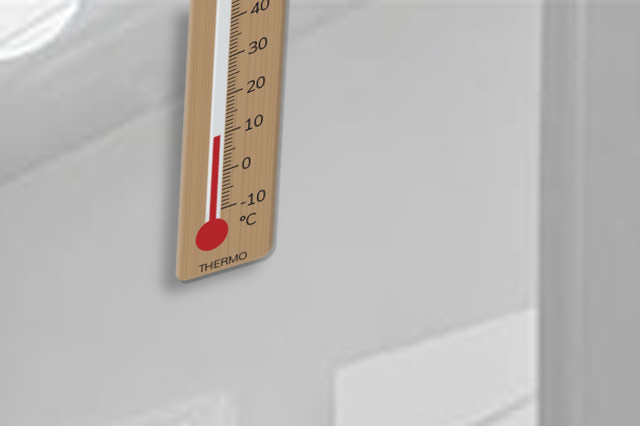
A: 10; °C
